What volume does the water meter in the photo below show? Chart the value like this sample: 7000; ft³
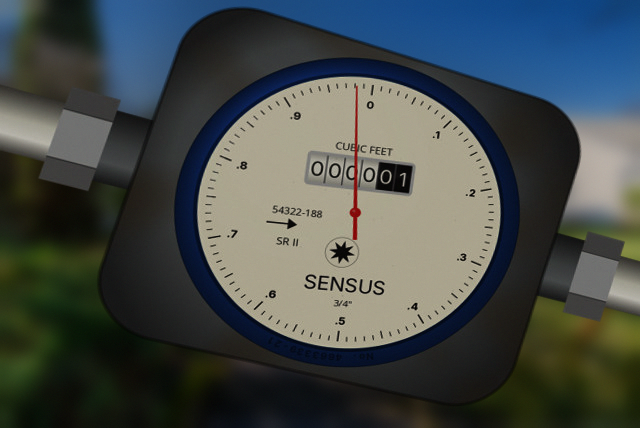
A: 0.98; ft³
